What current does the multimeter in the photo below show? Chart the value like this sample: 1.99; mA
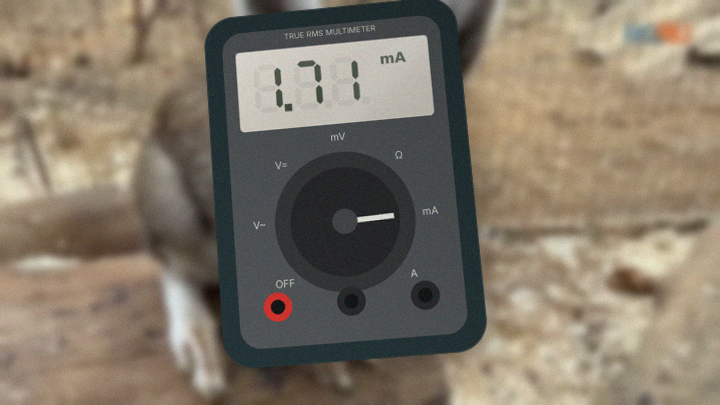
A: 1.71; mA
